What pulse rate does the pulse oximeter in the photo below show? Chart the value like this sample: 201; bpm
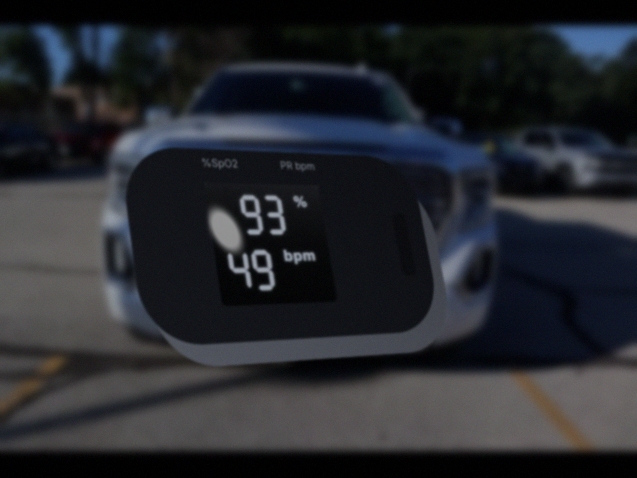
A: 49; bpm
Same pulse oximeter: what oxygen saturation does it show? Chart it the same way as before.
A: 93; %
